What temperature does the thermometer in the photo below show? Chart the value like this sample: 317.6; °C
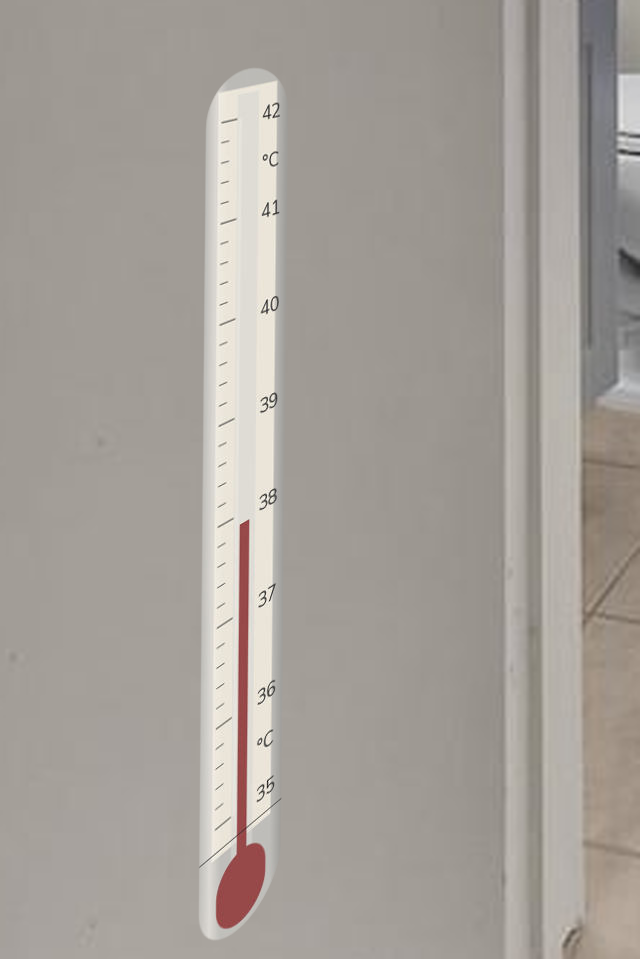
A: 37.9; °C
